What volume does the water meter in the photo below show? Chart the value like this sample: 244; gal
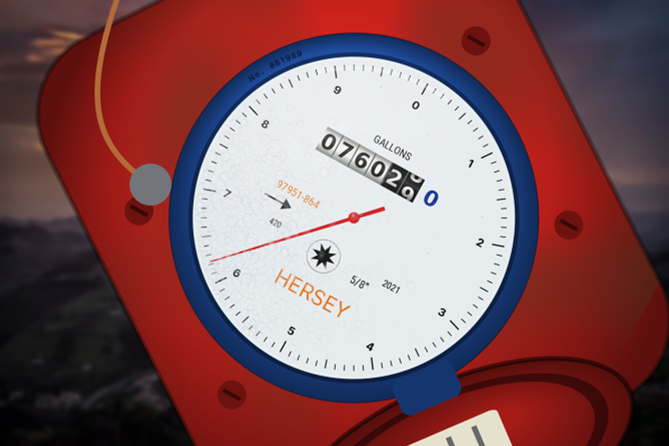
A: 760286.2; gal
